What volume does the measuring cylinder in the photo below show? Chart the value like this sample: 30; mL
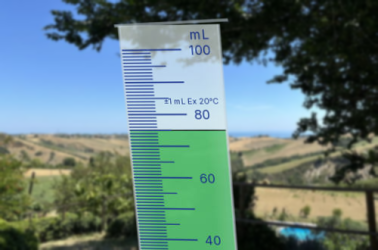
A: 75; mL
